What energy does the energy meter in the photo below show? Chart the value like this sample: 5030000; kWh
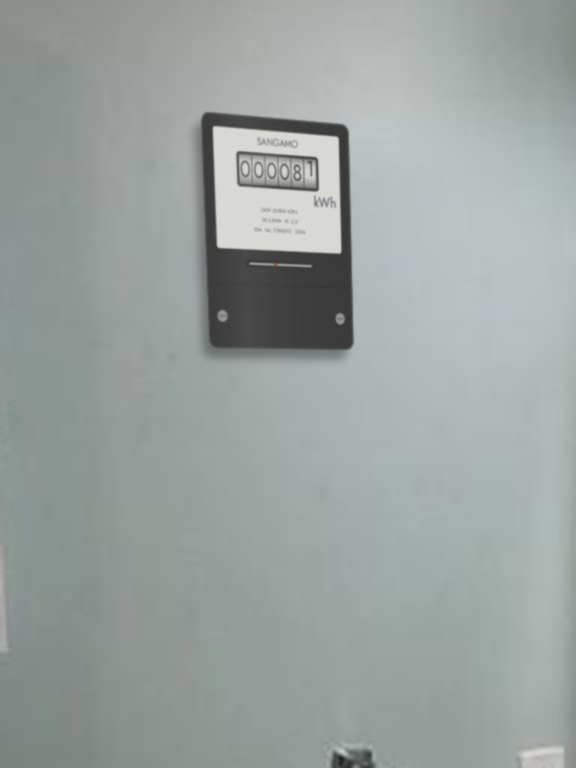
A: 81; kWh
